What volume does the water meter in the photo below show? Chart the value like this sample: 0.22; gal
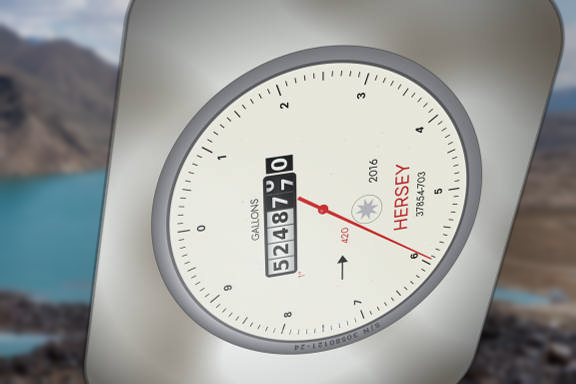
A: 5248765.9; gal
